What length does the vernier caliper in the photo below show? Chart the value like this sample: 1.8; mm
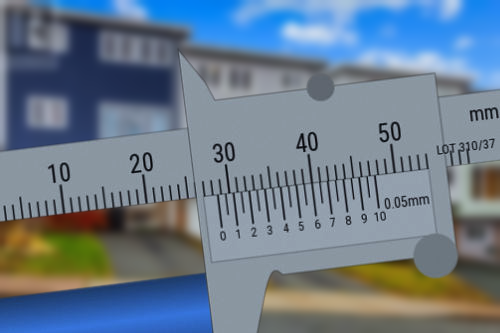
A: 28.6; mm
